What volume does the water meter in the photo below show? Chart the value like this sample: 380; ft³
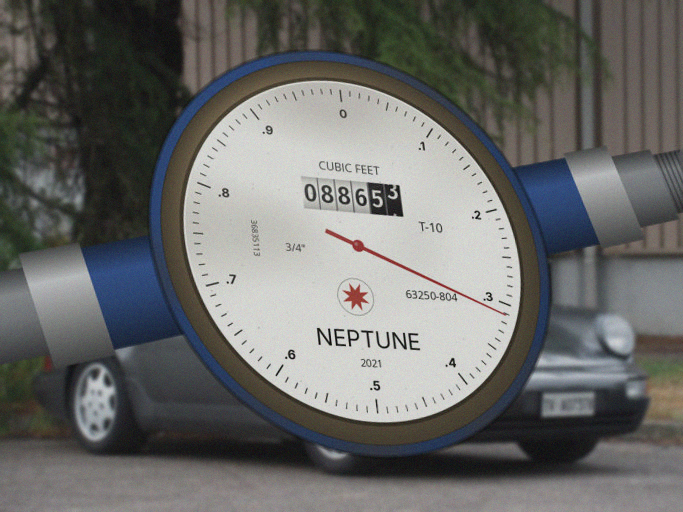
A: 88653.31; ft³
